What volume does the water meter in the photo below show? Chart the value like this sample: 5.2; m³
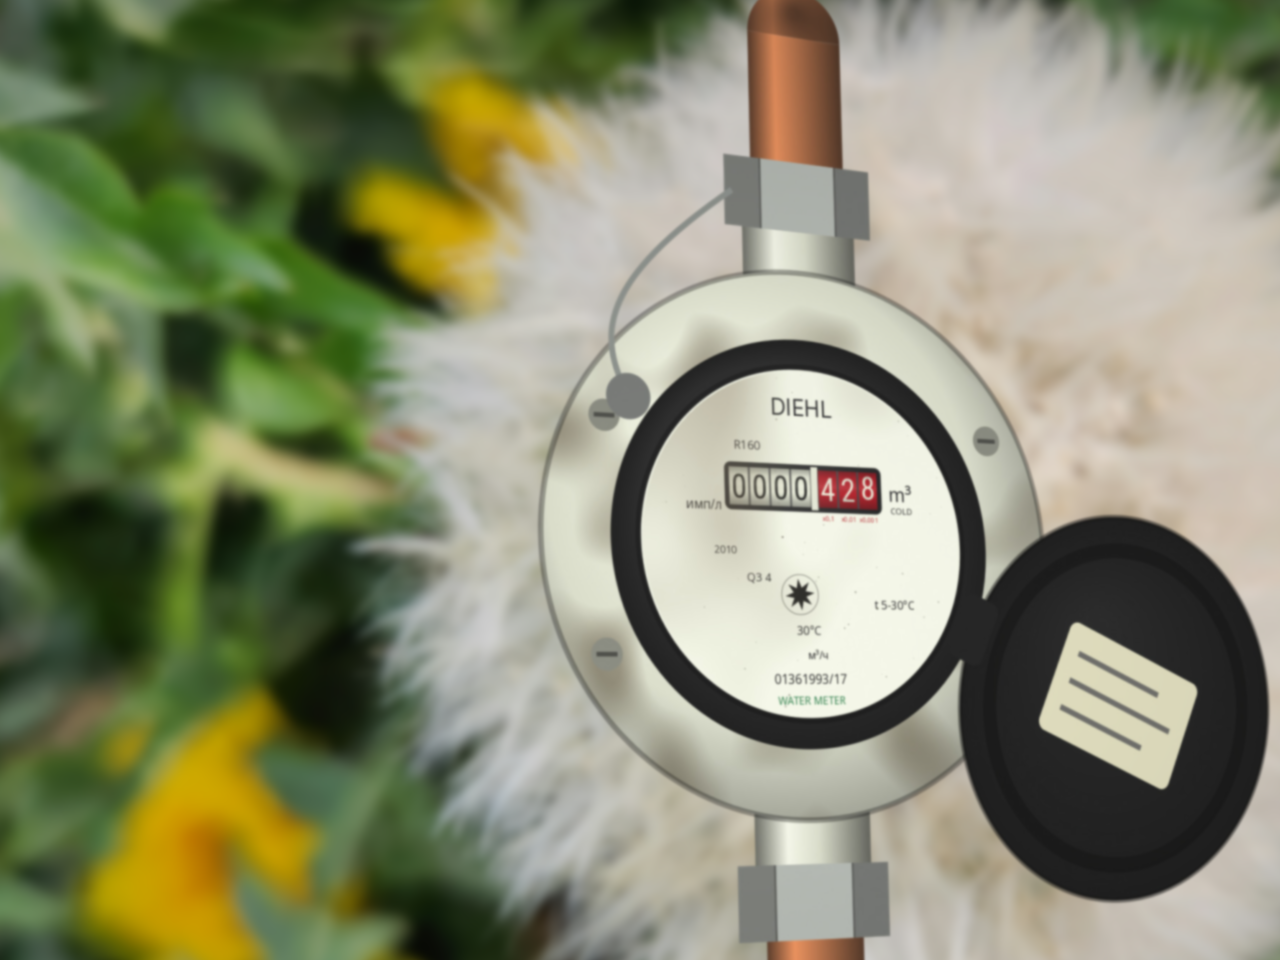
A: 0.428; m³
